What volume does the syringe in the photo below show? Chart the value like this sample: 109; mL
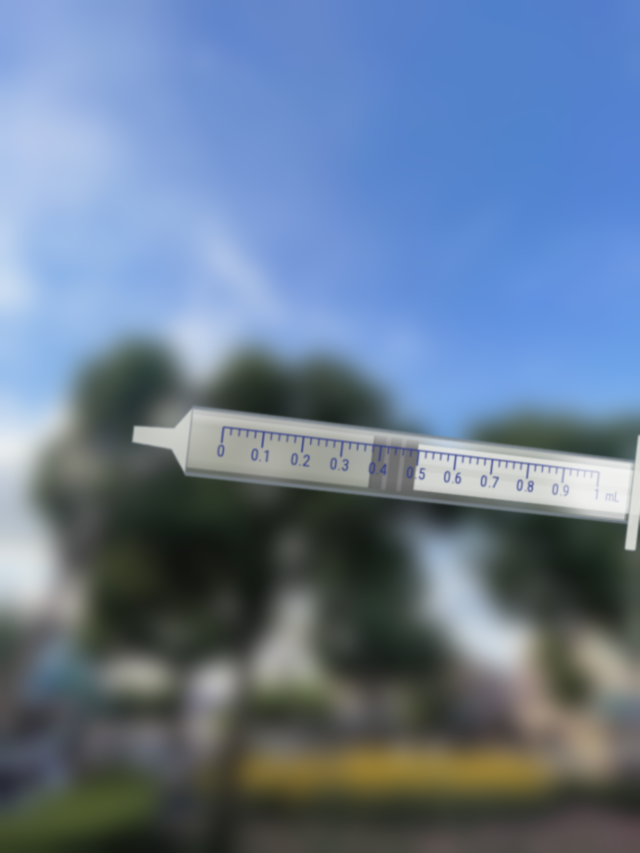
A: 0.38; mL
